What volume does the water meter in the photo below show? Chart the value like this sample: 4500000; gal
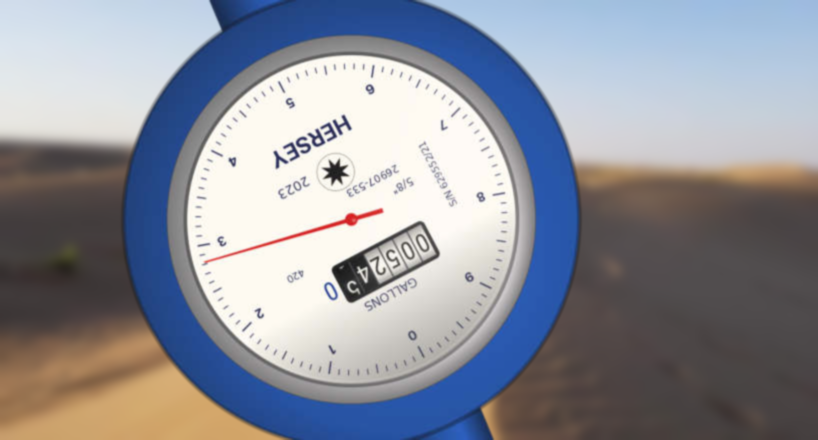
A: 52452.8; gal
